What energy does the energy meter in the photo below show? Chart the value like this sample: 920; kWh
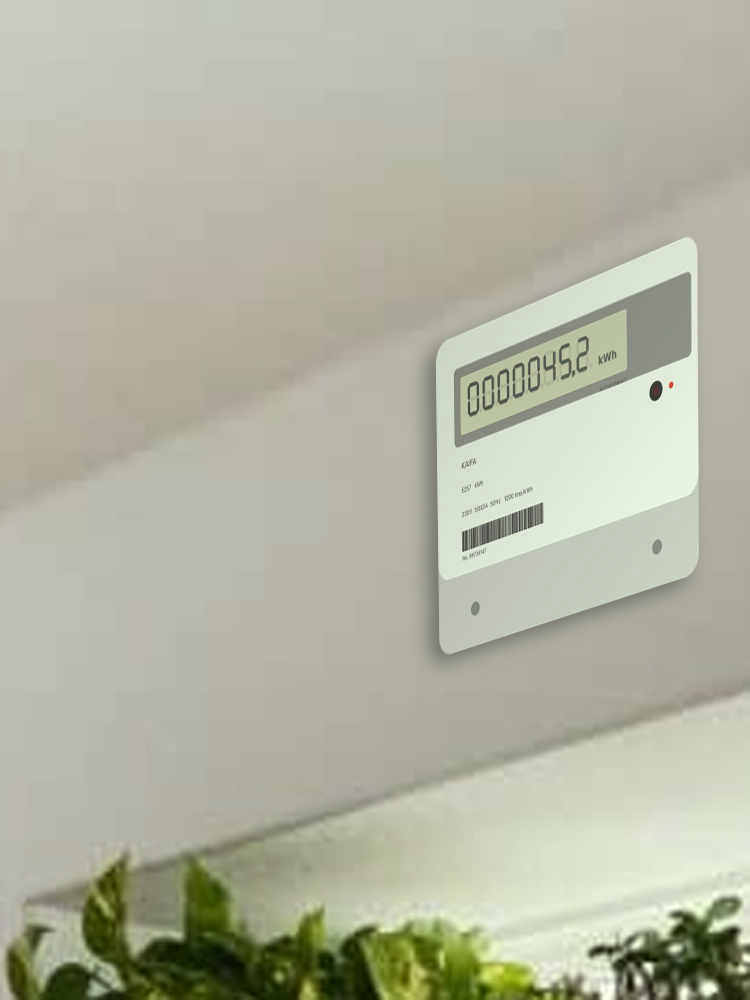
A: 45.2; kWh
